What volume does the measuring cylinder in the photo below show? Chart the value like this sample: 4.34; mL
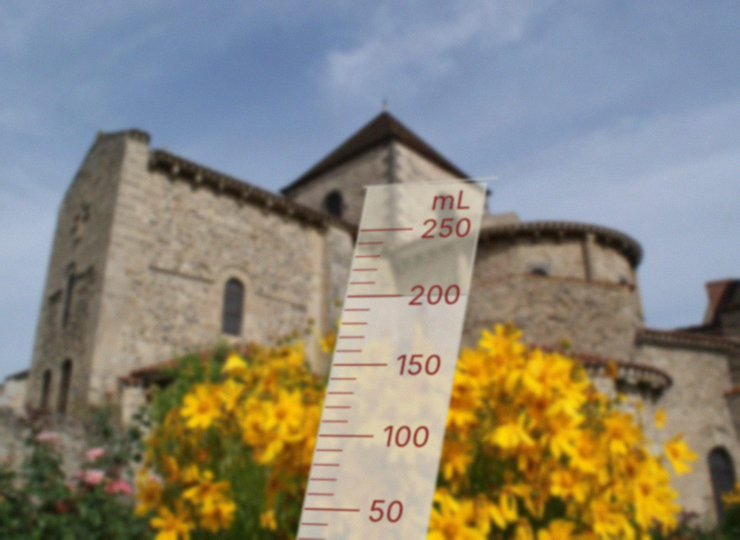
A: 200; mL
